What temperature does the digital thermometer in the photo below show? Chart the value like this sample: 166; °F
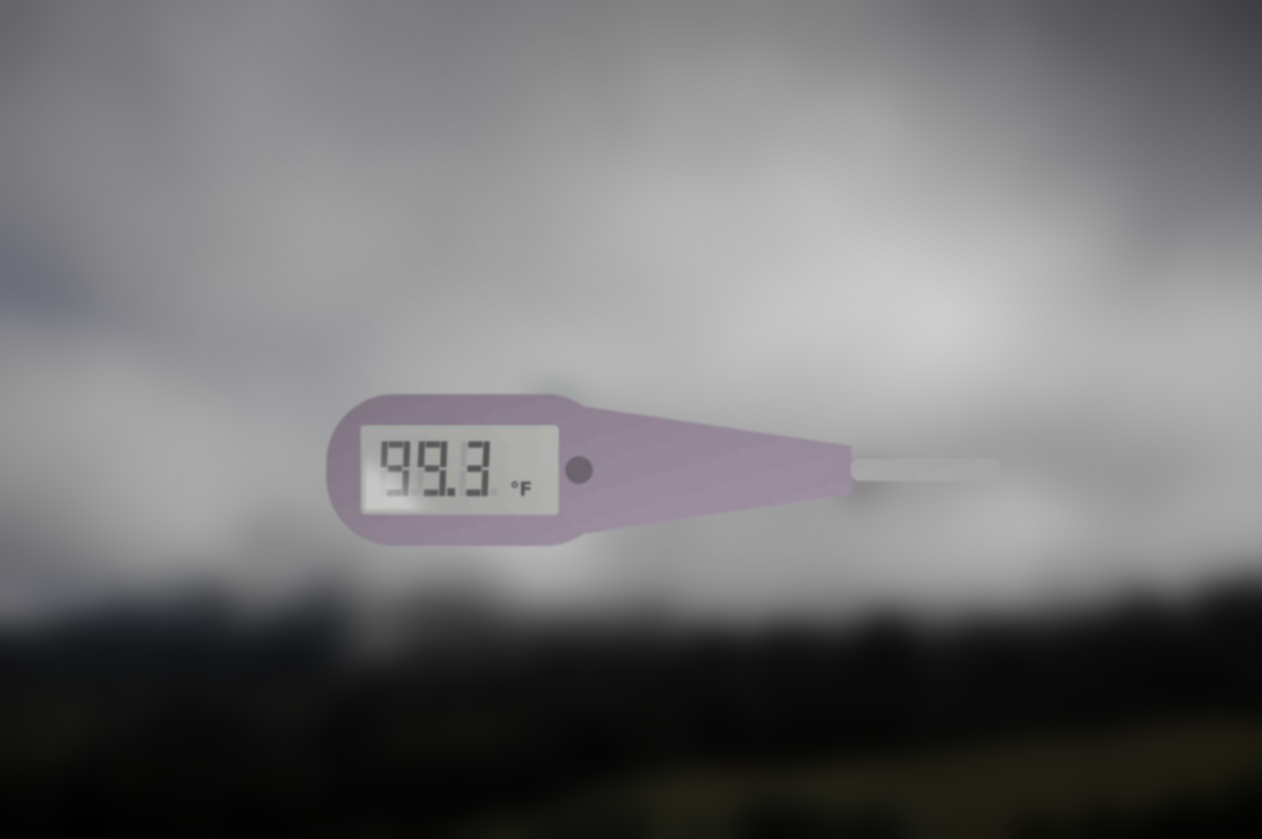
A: 99.3; °F
